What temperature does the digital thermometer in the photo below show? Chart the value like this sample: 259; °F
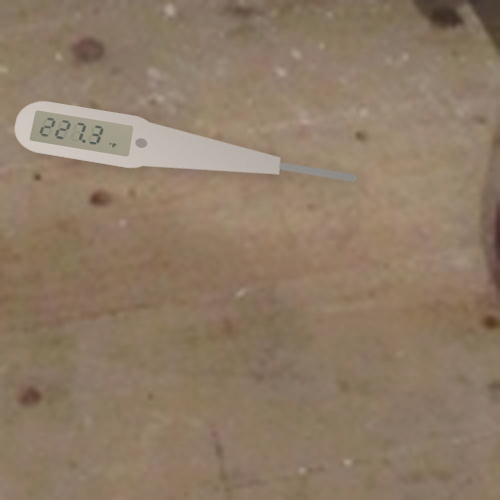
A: 227.3; °F
